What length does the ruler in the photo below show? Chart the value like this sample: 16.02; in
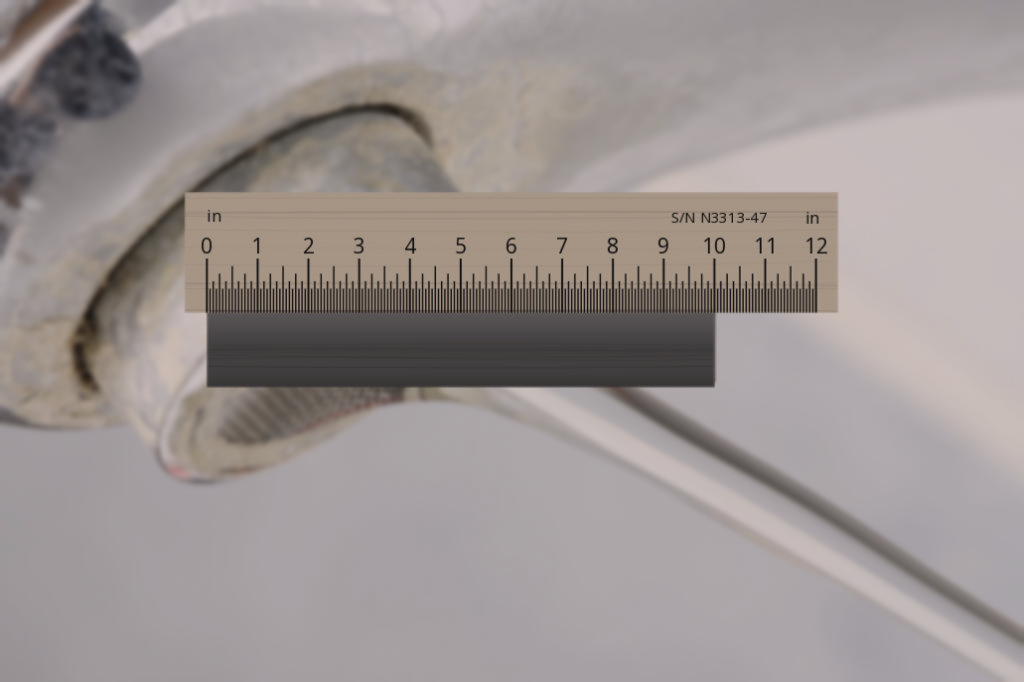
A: 10; in
